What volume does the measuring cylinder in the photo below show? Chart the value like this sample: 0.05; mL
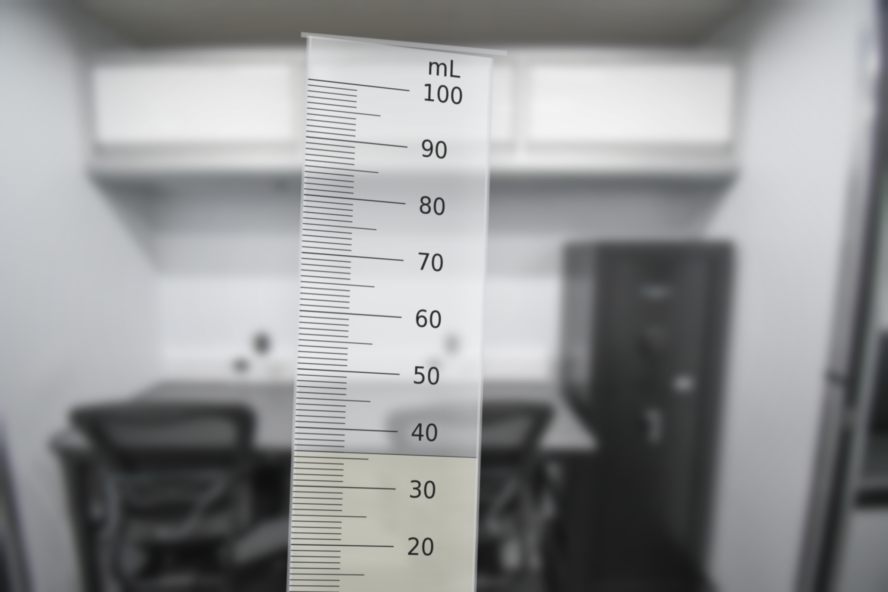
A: 36; mL
